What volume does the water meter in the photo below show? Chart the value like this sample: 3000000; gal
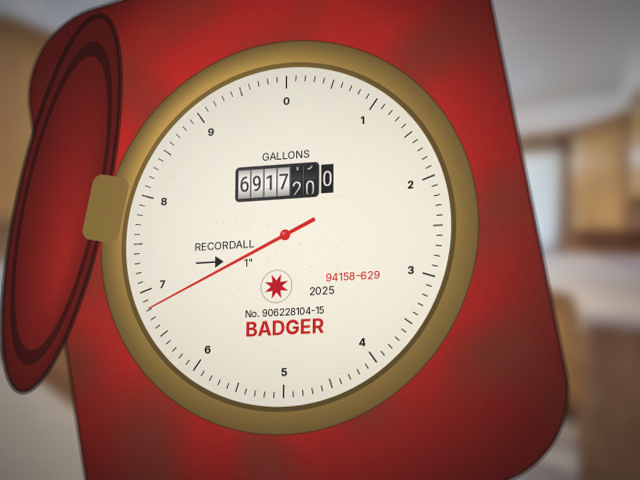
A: 6917196.8; gal
